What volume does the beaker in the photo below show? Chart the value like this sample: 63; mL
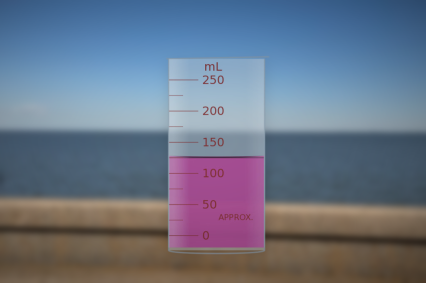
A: 125; mL
